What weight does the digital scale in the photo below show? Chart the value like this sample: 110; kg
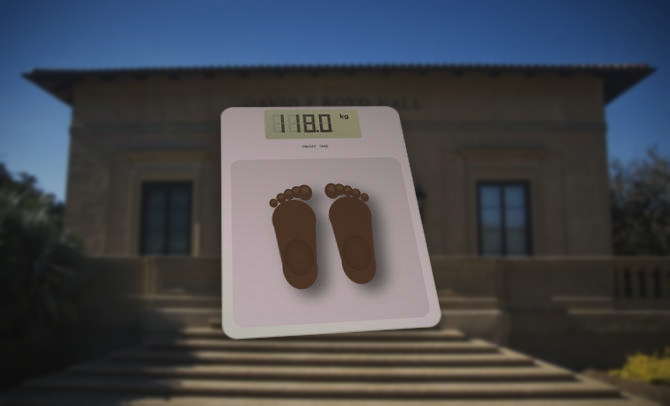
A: 118.0; kg
